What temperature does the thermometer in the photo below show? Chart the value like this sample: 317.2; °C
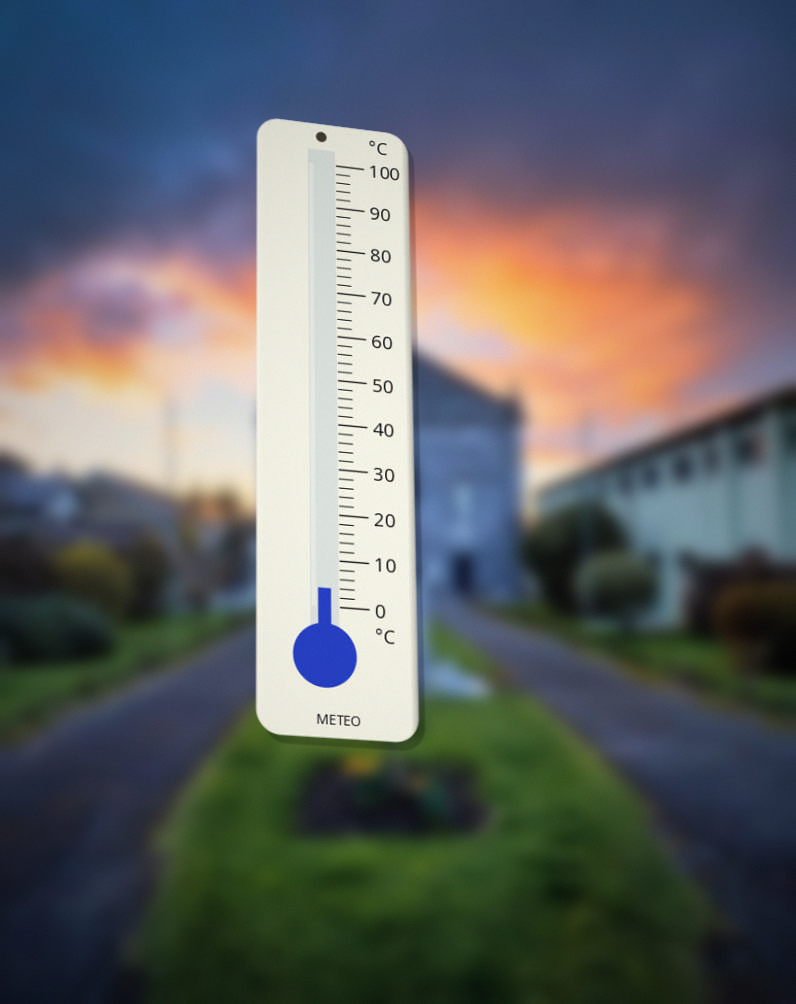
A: 4; °C
